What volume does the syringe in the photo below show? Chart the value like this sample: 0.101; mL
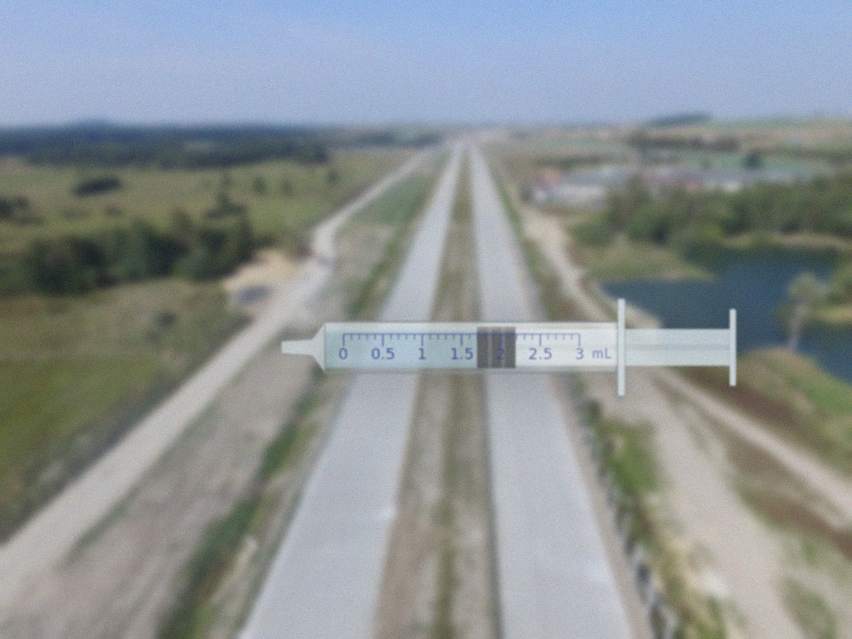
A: 1.7; mL
